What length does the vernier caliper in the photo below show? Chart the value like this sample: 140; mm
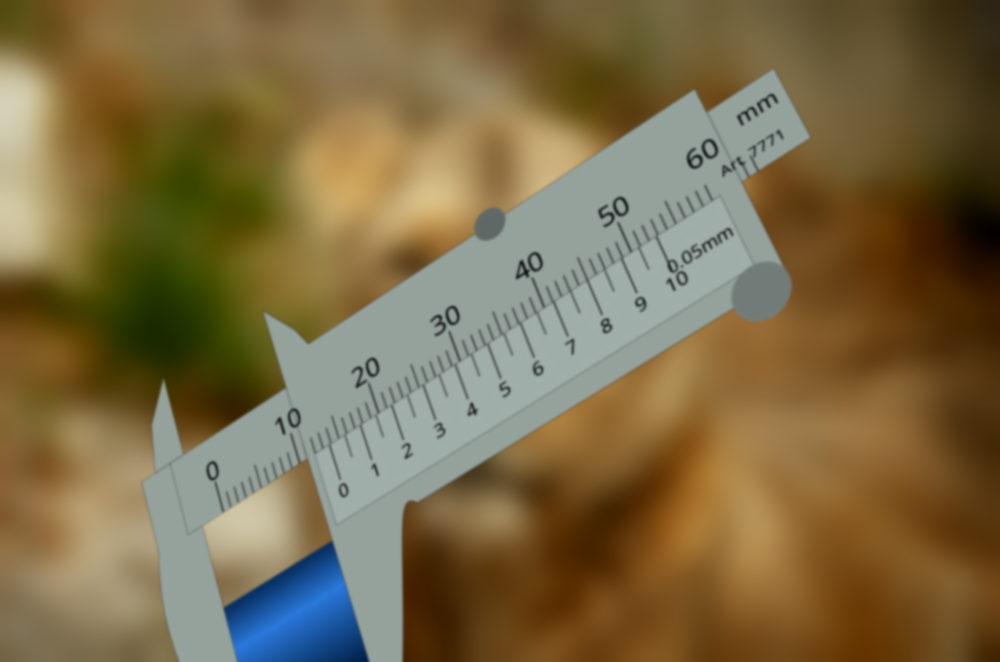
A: 13.8; mm
